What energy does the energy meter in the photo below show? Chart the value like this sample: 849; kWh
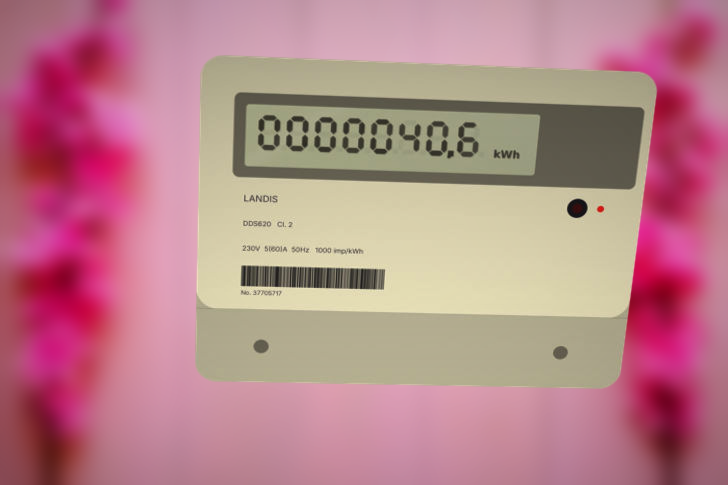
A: 40.6; kWh
